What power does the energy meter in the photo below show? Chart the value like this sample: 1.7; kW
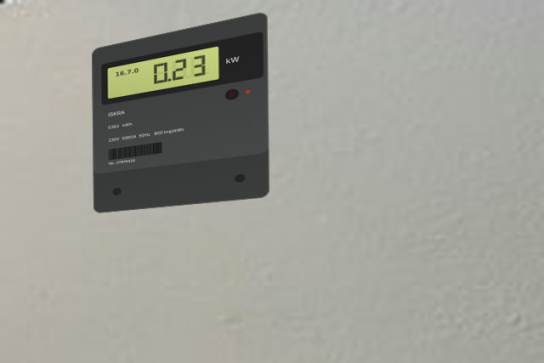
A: 0.23; kW
